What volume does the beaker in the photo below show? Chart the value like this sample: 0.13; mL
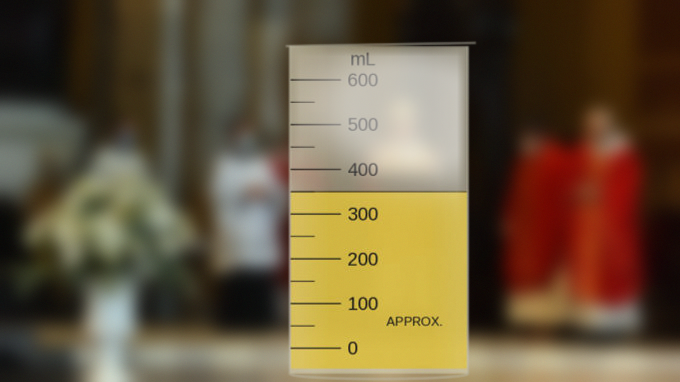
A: 350; mL
